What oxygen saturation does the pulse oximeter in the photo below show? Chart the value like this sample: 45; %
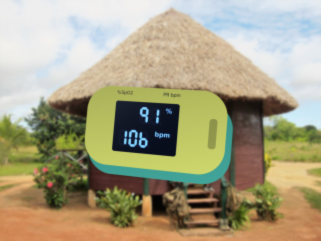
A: 91; %
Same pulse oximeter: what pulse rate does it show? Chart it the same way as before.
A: 106; bpm
